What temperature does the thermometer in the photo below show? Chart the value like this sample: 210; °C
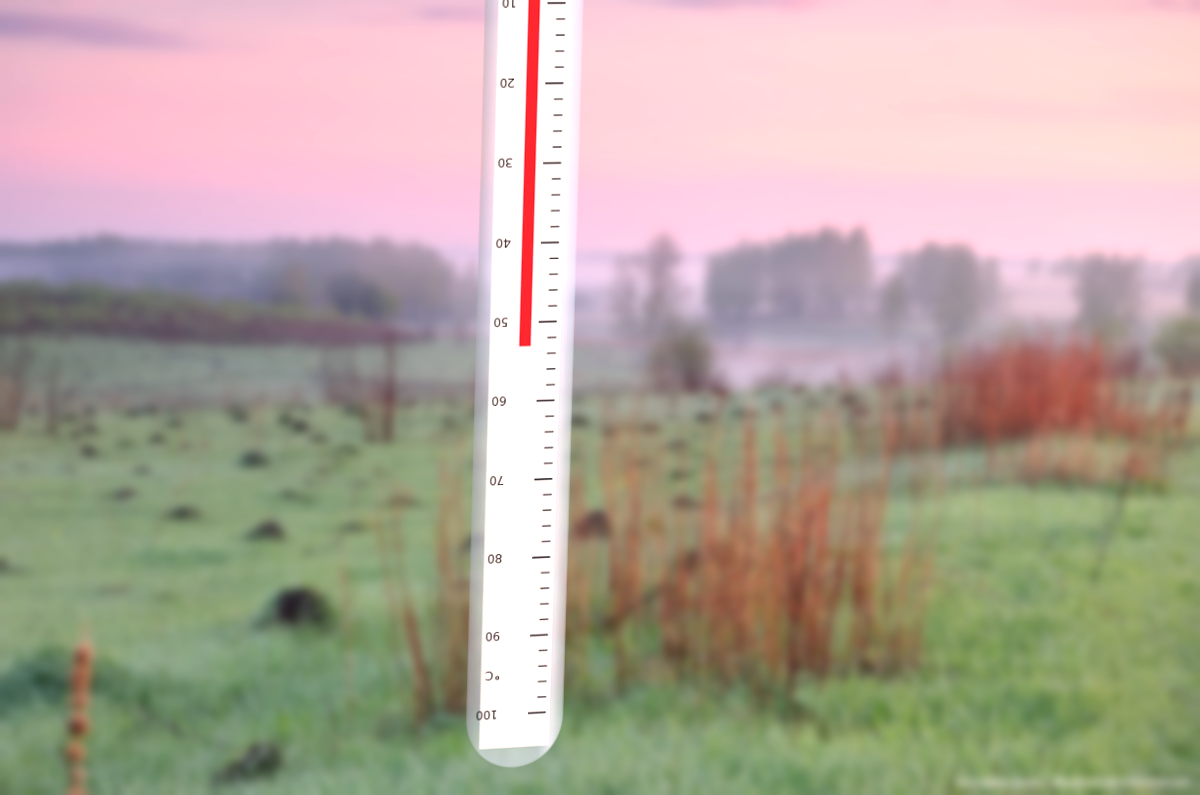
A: 53; °C
